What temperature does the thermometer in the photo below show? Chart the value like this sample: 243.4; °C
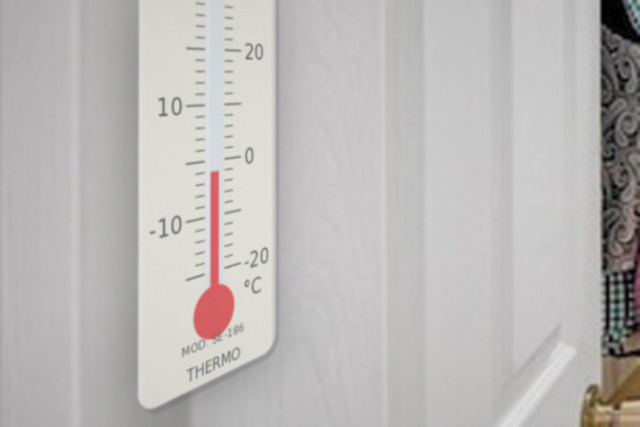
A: -2; °C
